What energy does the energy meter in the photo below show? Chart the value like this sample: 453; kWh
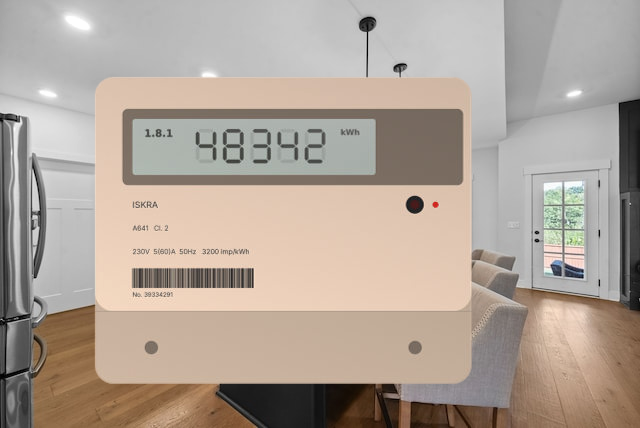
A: 48342; kWh
